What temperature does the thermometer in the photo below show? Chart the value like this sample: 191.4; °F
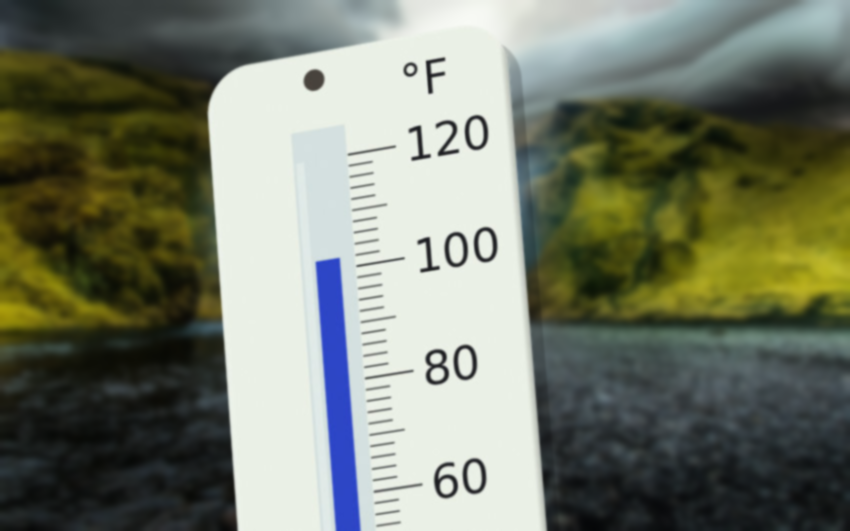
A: 102; °F
